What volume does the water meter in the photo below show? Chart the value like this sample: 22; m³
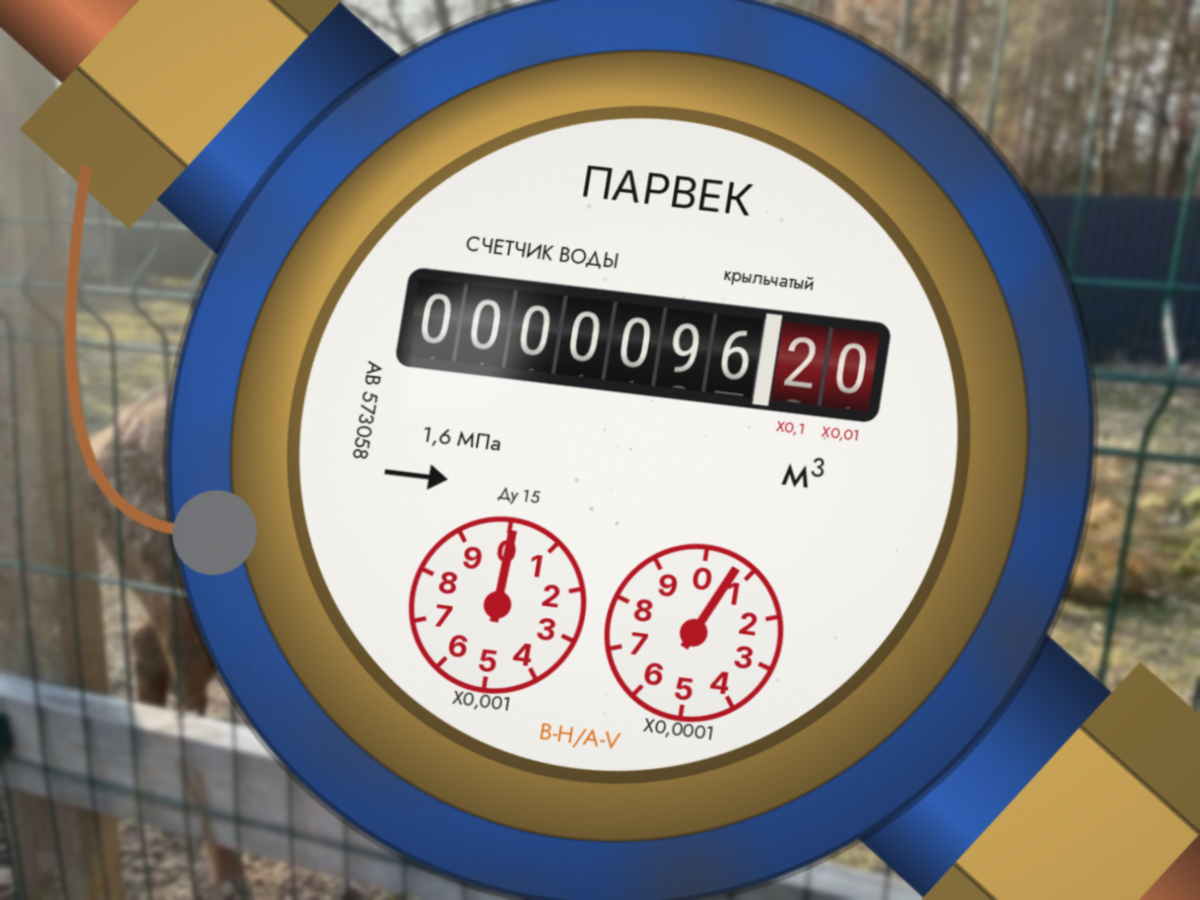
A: 96.2000; m³
